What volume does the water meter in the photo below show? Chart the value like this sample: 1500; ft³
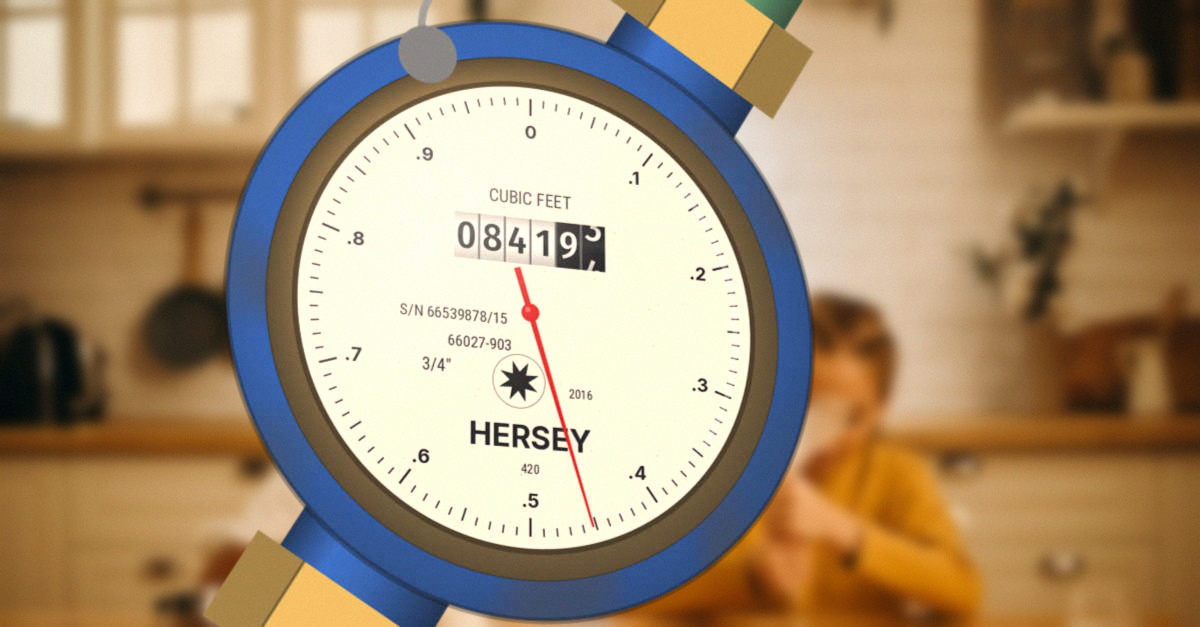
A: 84193.45; ft³
